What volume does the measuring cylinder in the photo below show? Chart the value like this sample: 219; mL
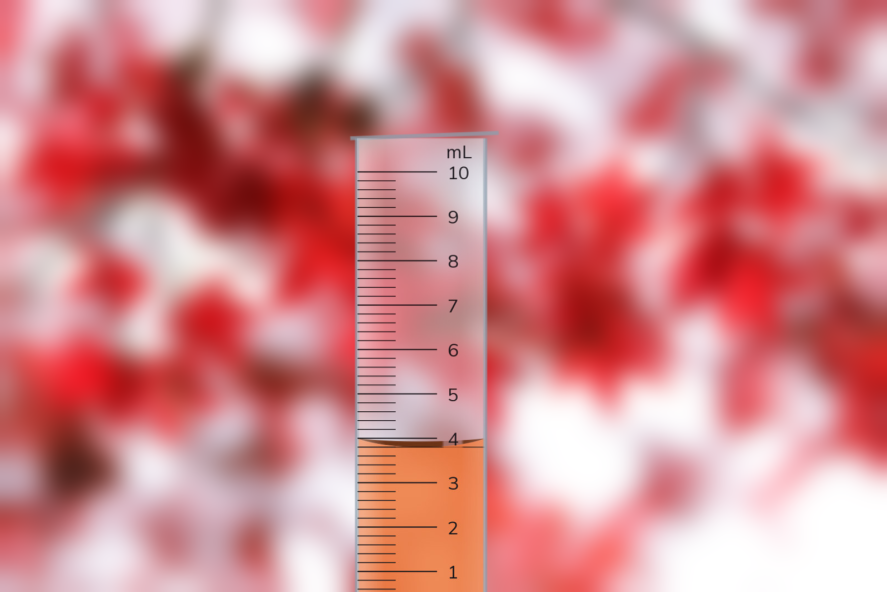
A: 3.8; mL
